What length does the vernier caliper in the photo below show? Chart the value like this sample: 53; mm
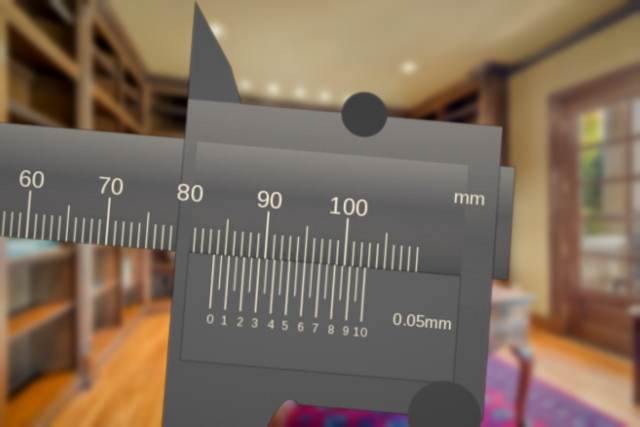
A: 83.6; mm
